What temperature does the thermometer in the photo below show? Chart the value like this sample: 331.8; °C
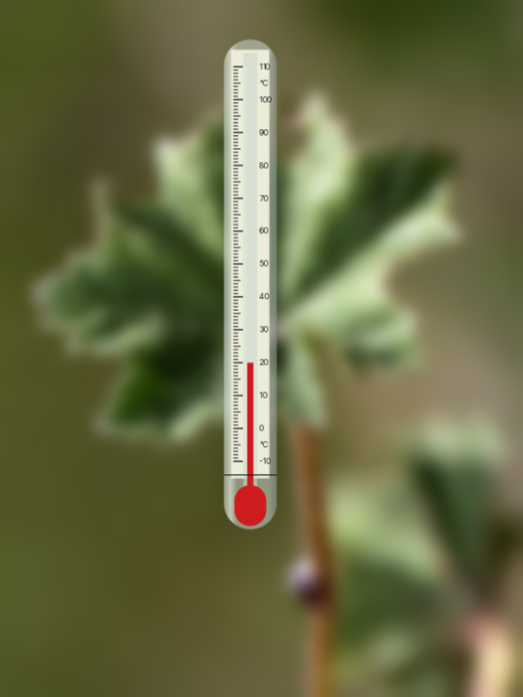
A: 20; °C
